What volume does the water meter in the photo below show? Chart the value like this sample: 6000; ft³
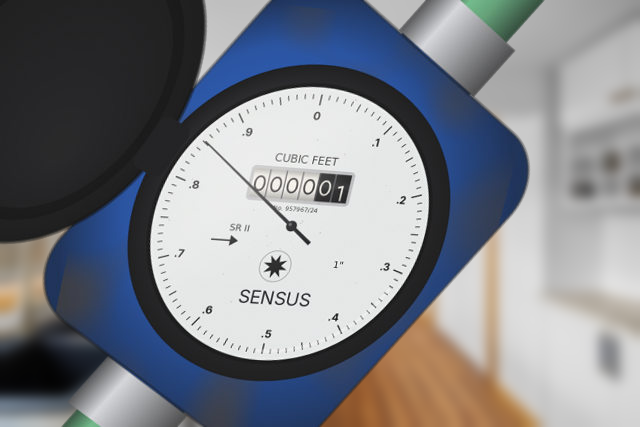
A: 0.85; ft³
